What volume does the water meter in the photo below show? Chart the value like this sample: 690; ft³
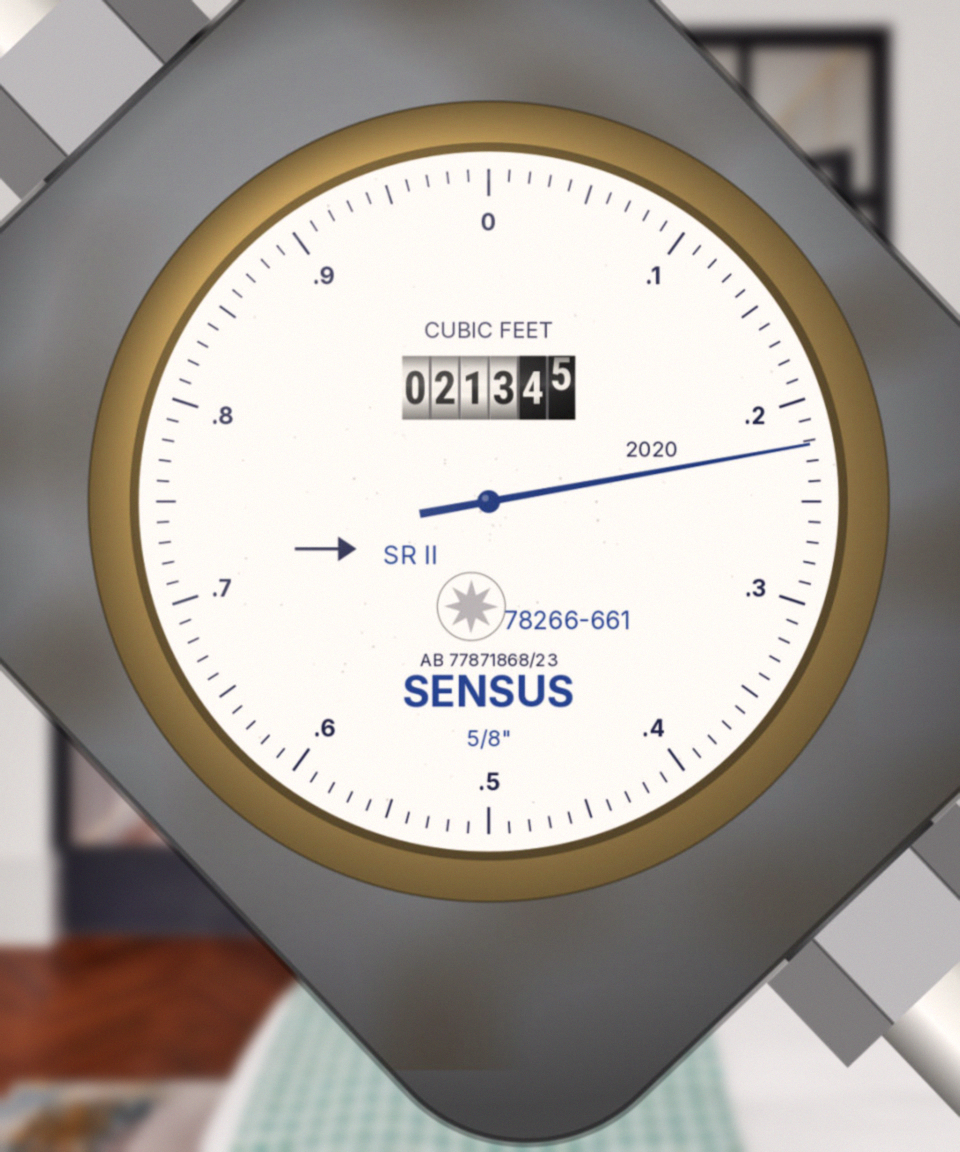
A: 21345.22; ft³
